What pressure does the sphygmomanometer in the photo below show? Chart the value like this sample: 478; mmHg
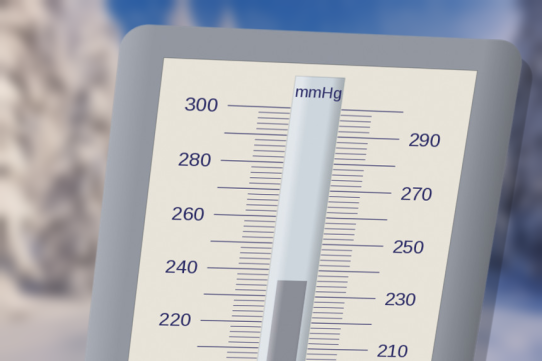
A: 236; mmHg
